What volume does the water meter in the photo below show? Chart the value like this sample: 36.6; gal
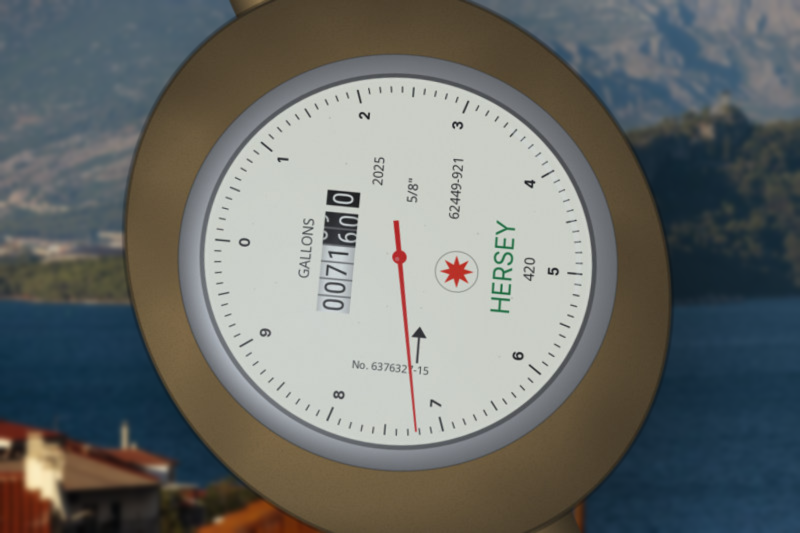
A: 71597.2; gal
